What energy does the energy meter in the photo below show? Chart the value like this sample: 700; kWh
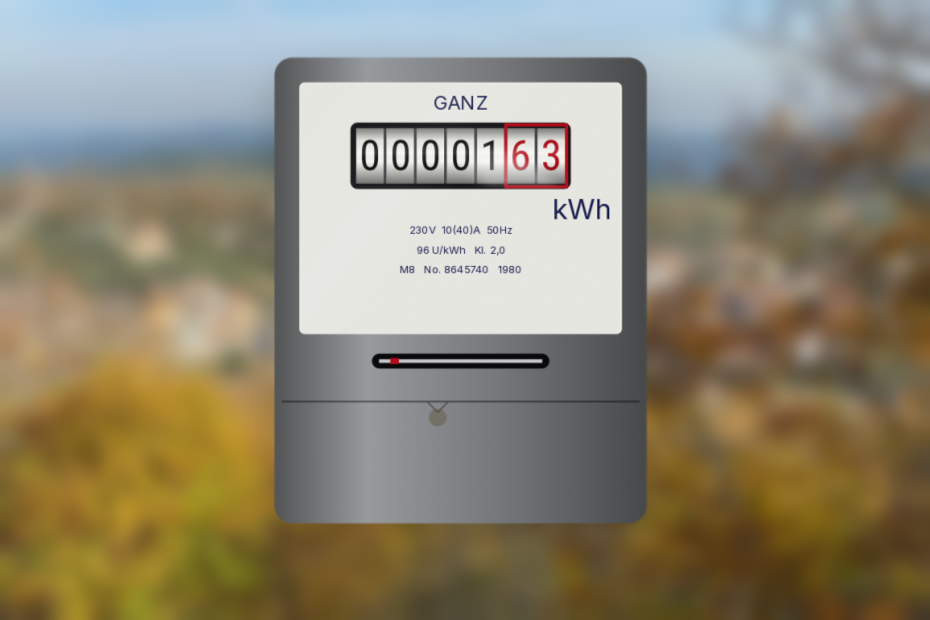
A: 1.63; kWh
